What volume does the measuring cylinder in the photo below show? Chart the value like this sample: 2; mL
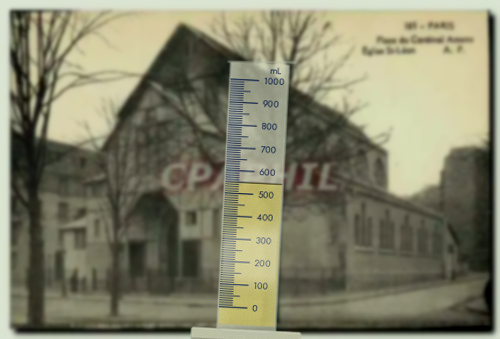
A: 550; mL
